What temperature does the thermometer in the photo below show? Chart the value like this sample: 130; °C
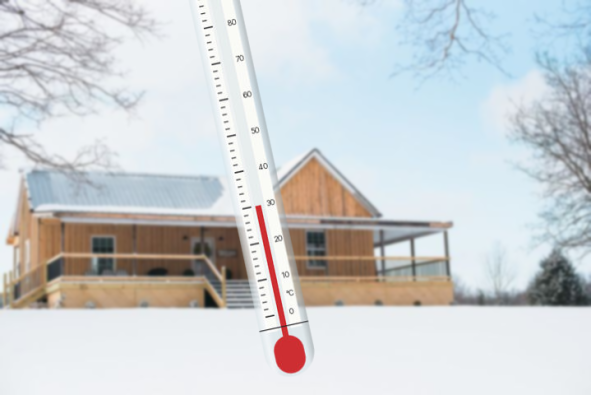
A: 30; °C
